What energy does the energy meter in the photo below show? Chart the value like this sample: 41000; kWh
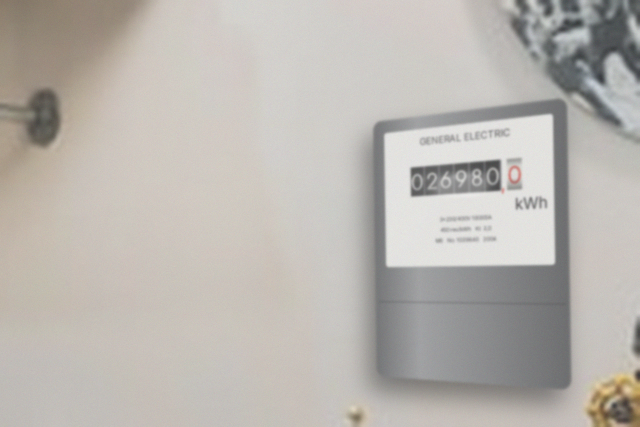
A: 26980.0; kWh
